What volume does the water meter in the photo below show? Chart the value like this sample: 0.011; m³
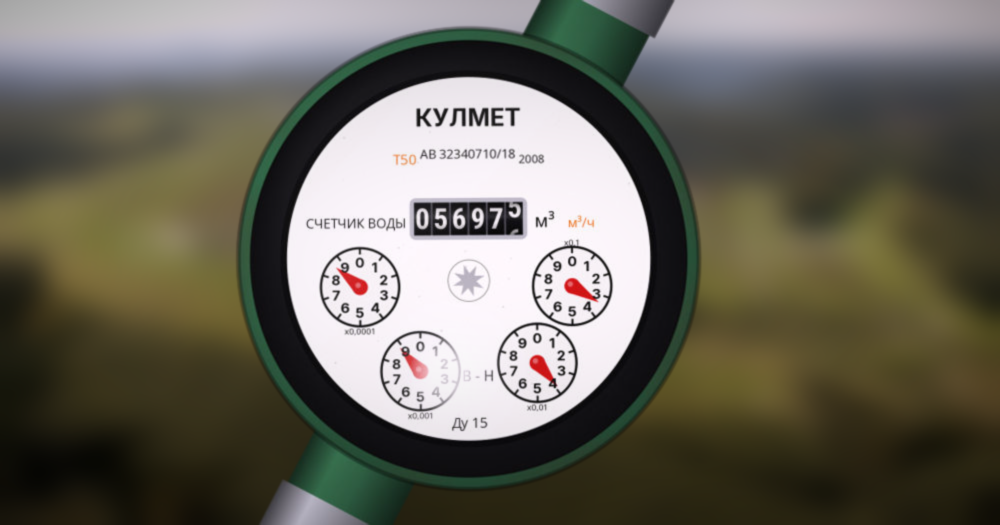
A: 56975.3388; m³
